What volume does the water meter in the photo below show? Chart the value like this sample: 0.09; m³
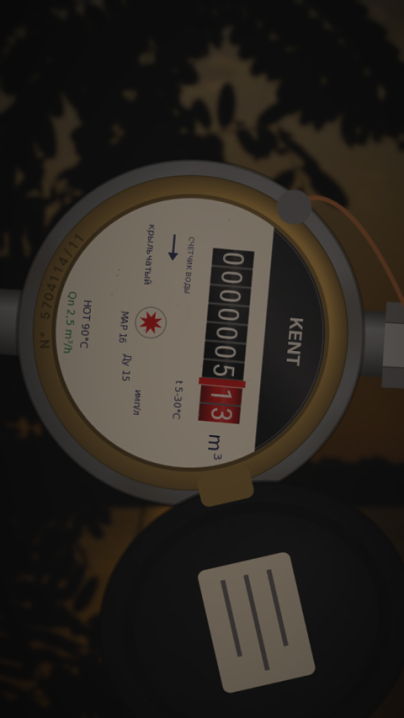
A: 5.13; m³
